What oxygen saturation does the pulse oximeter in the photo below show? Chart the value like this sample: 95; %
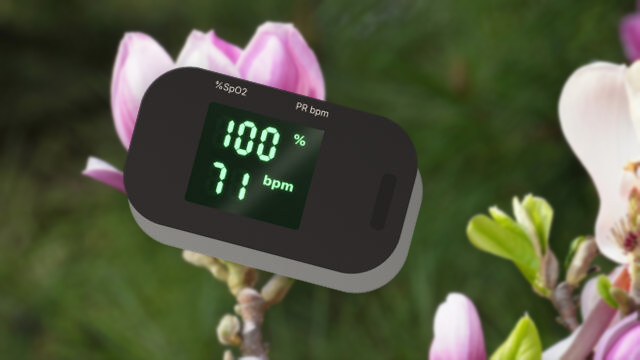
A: 100; %
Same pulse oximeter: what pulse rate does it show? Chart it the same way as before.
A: 71; bpm
